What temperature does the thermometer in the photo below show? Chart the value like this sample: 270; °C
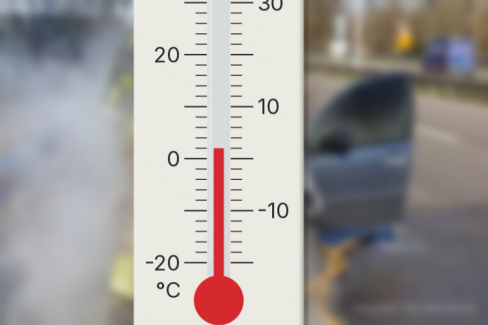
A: 2; °C
